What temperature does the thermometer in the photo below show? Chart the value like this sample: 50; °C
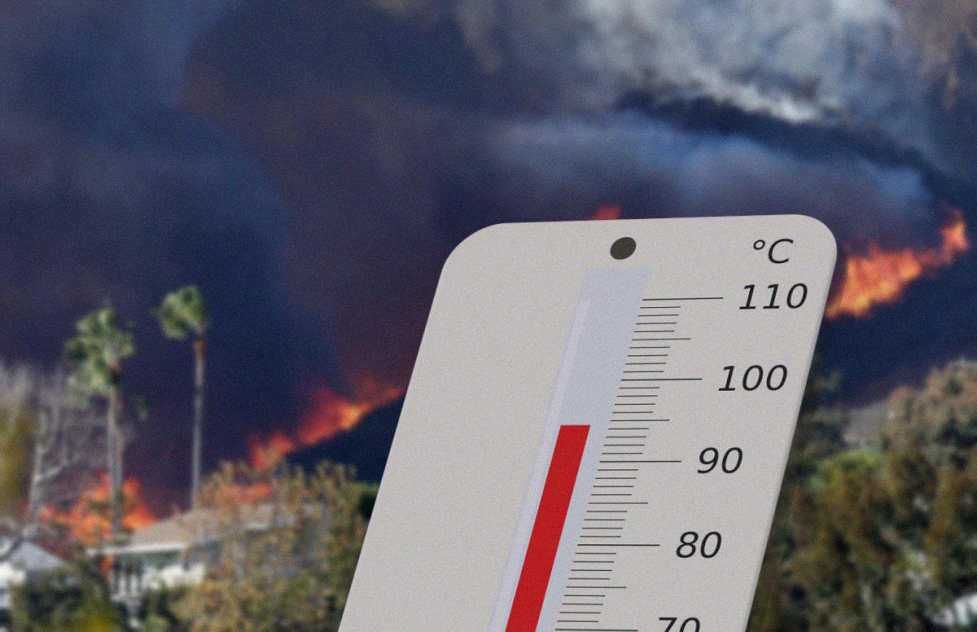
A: 94.5; °C
